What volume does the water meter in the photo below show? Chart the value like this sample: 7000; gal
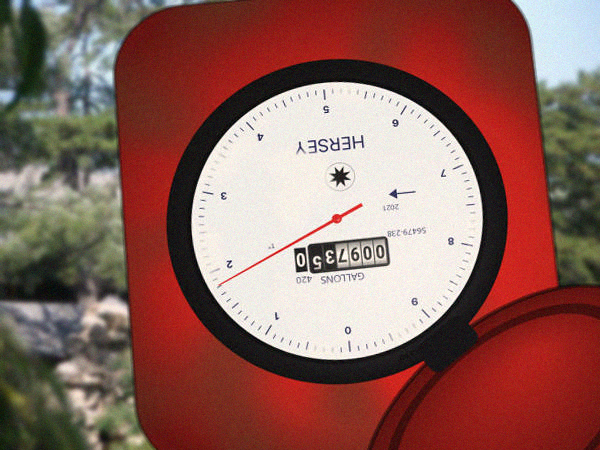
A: 97351.8; gal
